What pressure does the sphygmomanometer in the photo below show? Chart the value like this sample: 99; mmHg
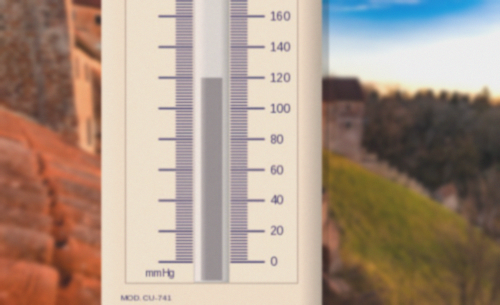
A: 120; mmHg
